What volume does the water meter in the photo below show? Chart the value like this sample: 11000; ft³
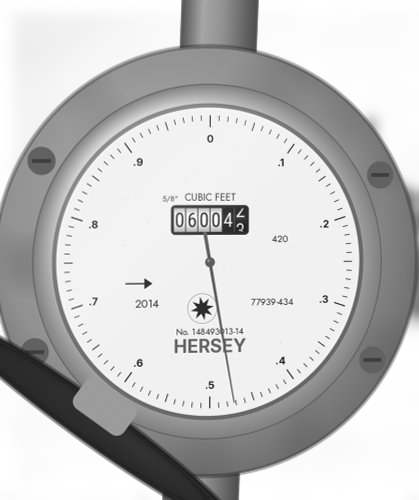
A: 60042.47; ft³
